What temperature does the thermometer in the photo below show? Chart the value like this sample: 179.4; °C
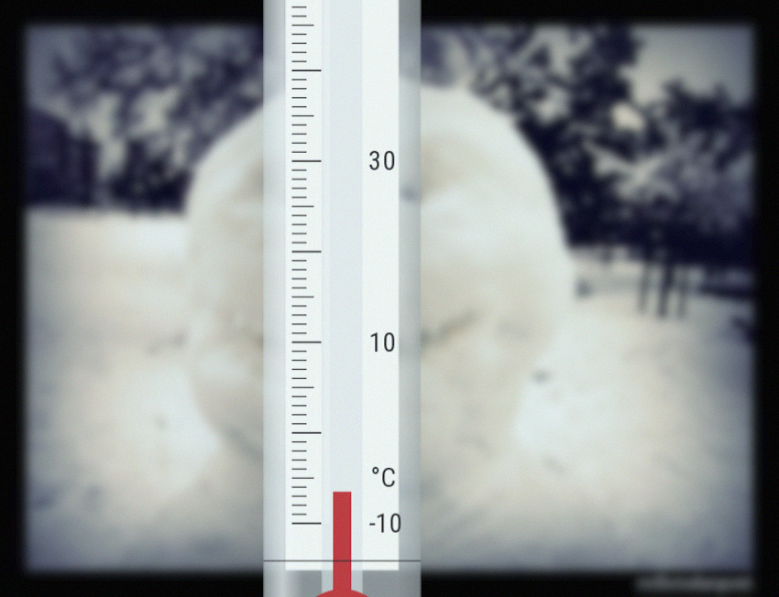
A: -6.5; °C
